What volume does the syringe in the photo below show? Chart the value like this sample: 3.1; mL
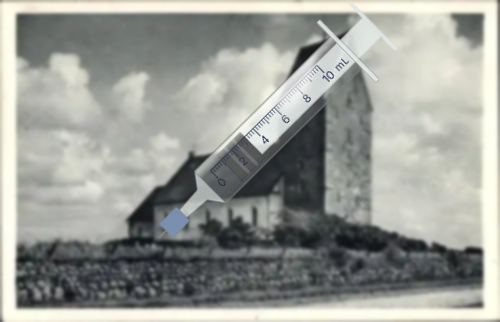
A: 1; mL
